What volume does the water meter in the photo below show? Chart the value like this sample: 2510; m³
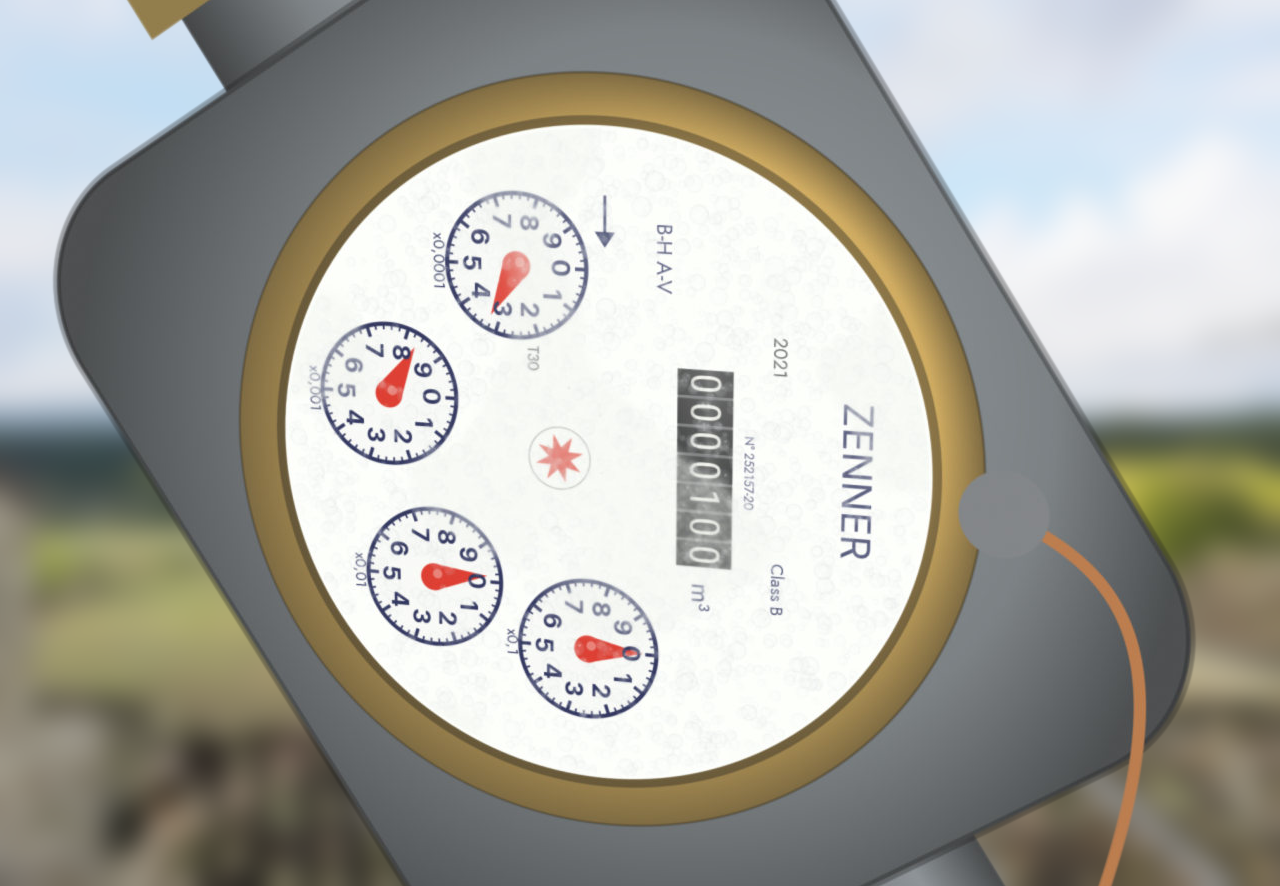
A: 99.9983; m³
